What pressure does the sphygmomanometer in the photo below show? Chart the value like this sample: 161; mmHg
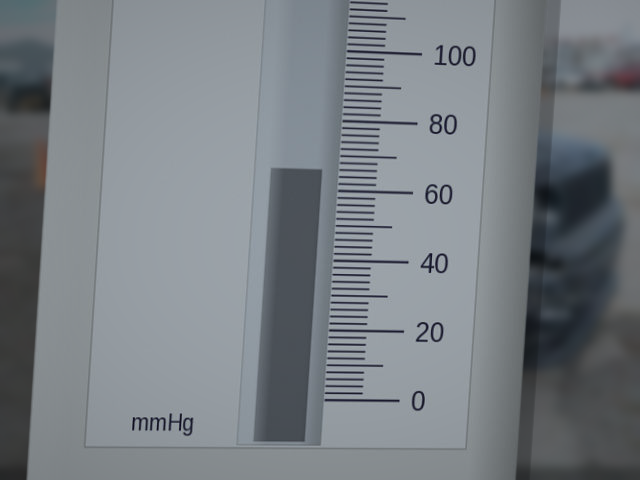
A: 66; mmHg
